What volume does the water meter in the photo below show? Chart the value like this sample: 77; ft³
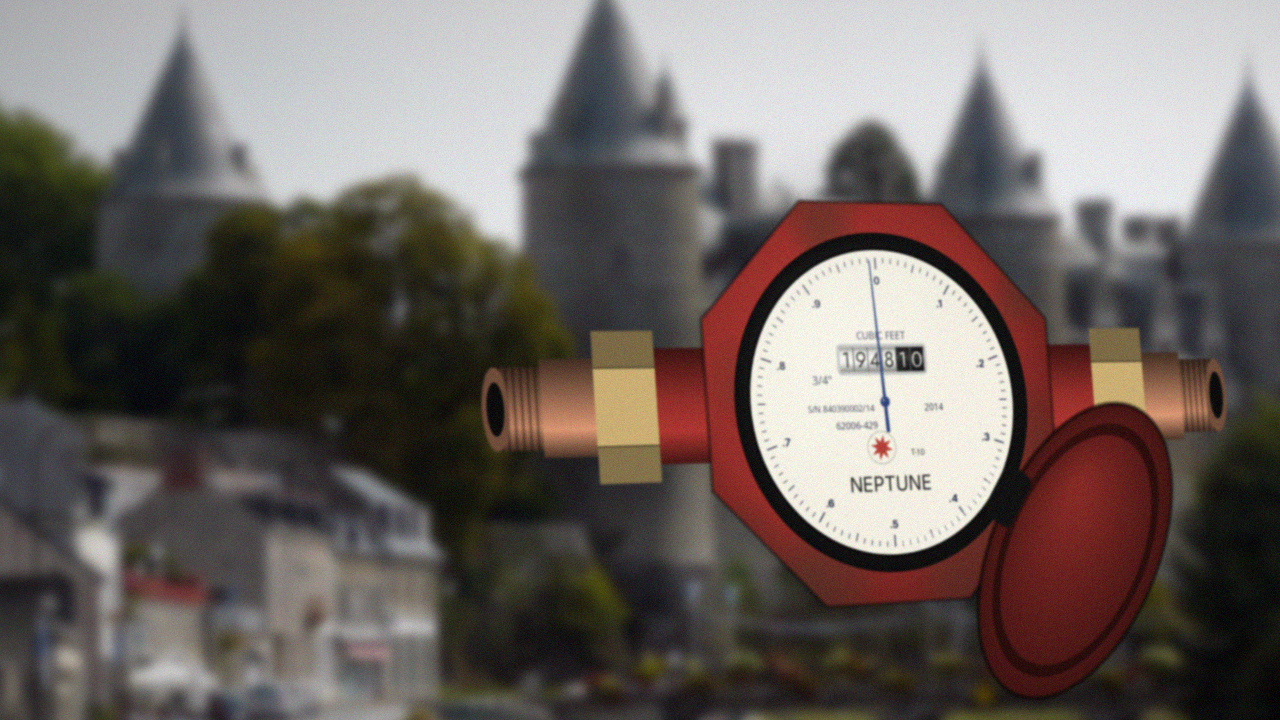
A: 194809.99; ft³
